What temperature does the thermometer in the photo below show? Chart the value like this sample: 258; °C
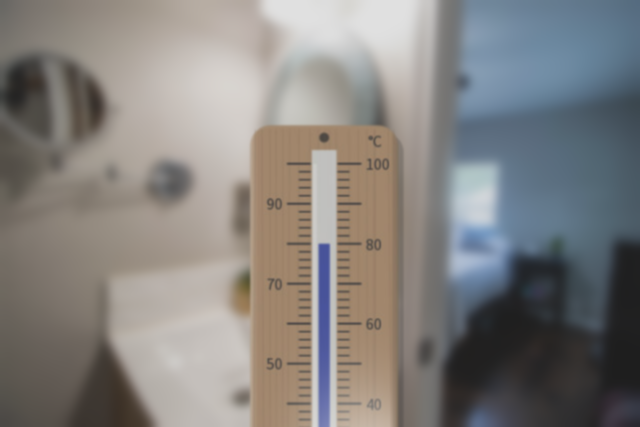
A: 80; °C
